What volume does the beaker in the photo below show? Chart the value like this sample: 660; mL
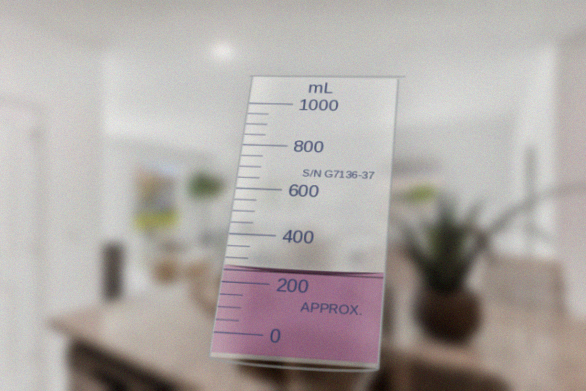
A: 250; mL
